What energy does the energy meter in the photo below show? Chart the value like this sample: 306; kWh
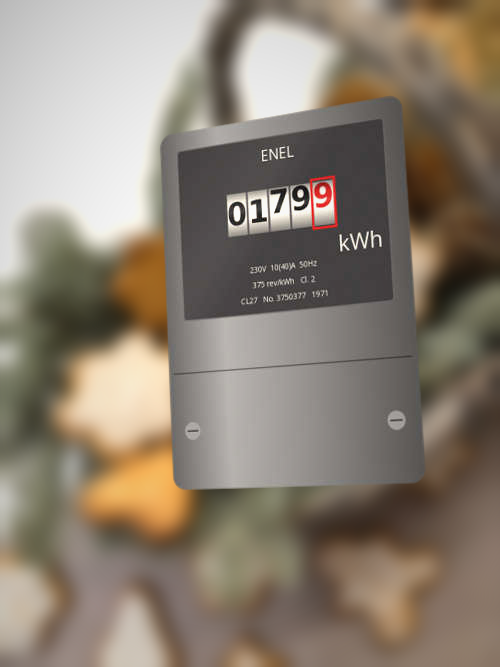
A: 179.9; kWh
